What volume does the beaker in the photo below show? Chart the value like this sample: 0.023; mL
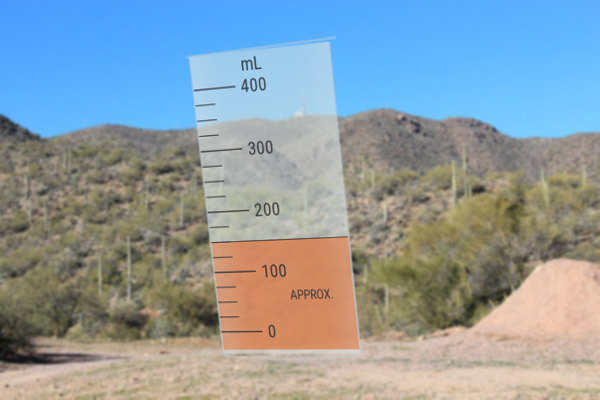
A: 150; mL
